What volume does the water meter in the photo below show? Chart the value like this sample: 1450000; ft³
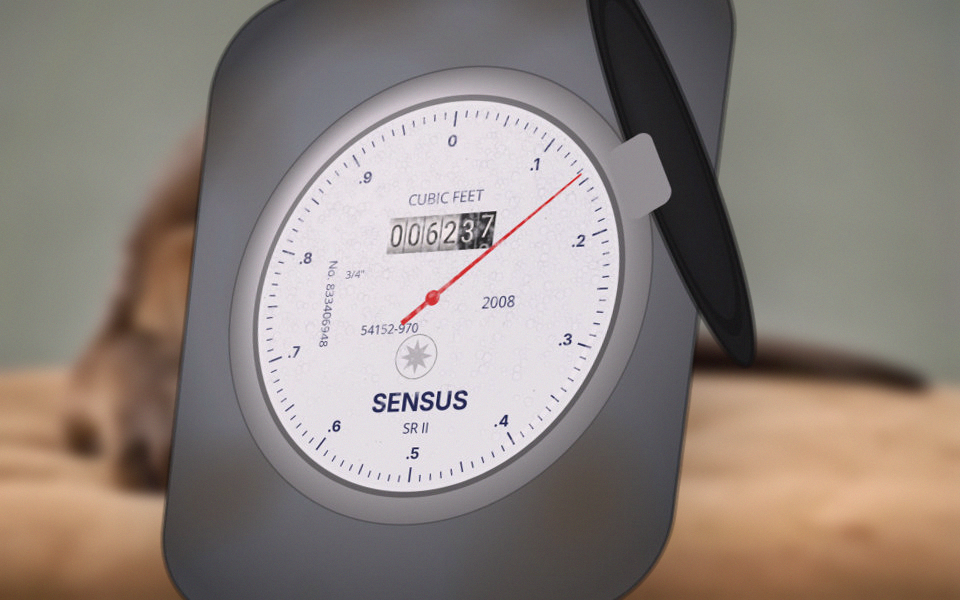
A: 6237.14; ft³
